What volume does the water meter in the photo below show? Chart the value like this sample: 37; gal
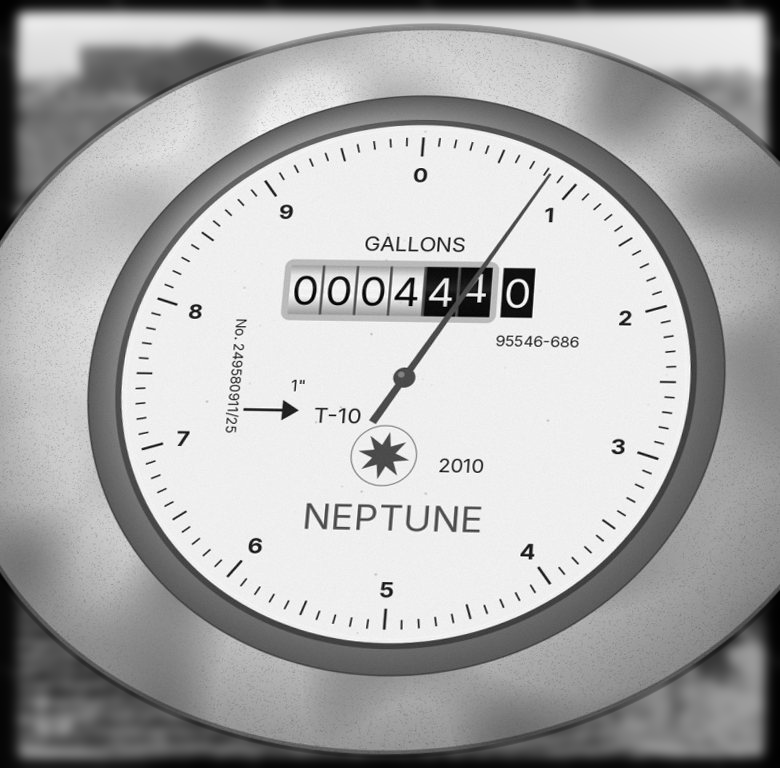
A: 4440.8; gal
